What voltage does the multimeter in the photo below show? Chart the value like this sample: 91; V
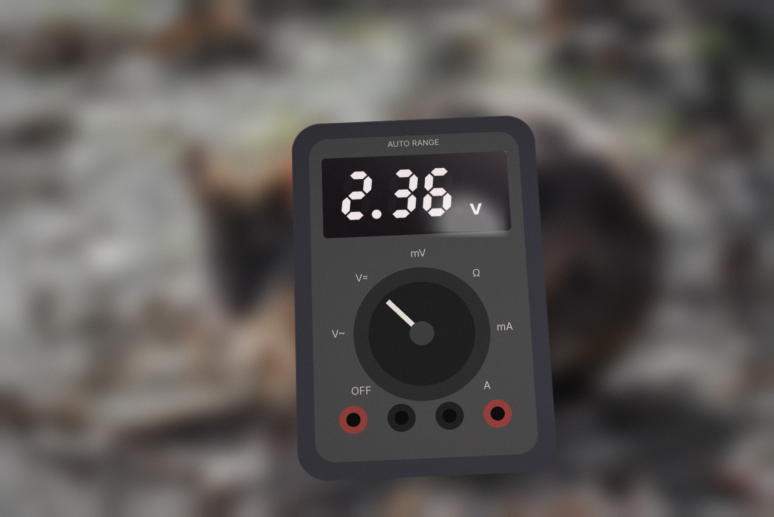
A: 2.36; V
